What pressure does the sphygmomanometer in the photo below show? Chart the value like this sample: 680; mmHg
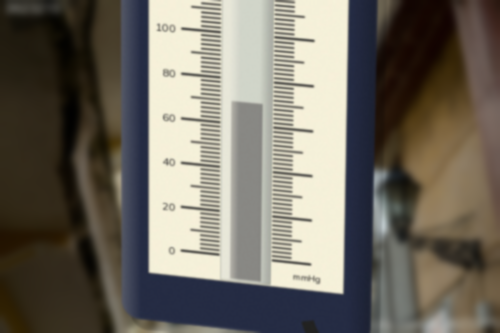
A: 70; mmHg
